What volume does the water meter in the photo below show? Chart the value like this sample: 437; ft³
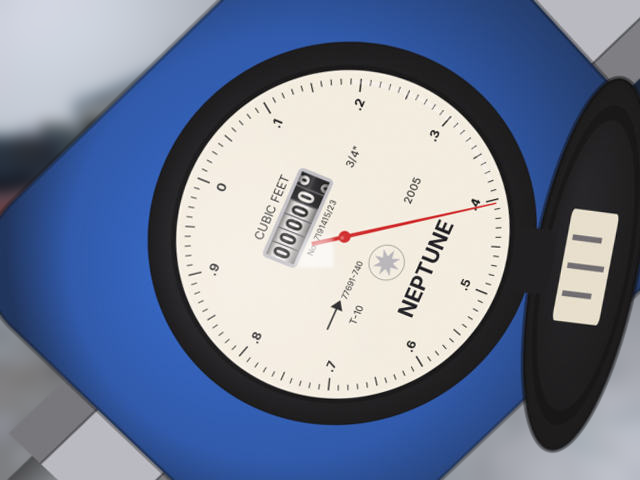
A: 8.40; ft³
